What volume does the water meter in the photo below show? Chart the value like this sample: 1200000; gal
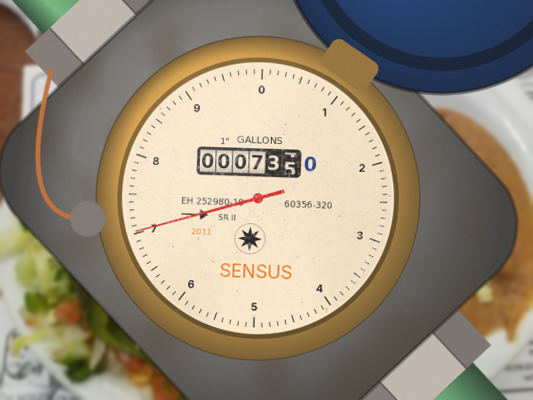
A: 7347.0; gal
